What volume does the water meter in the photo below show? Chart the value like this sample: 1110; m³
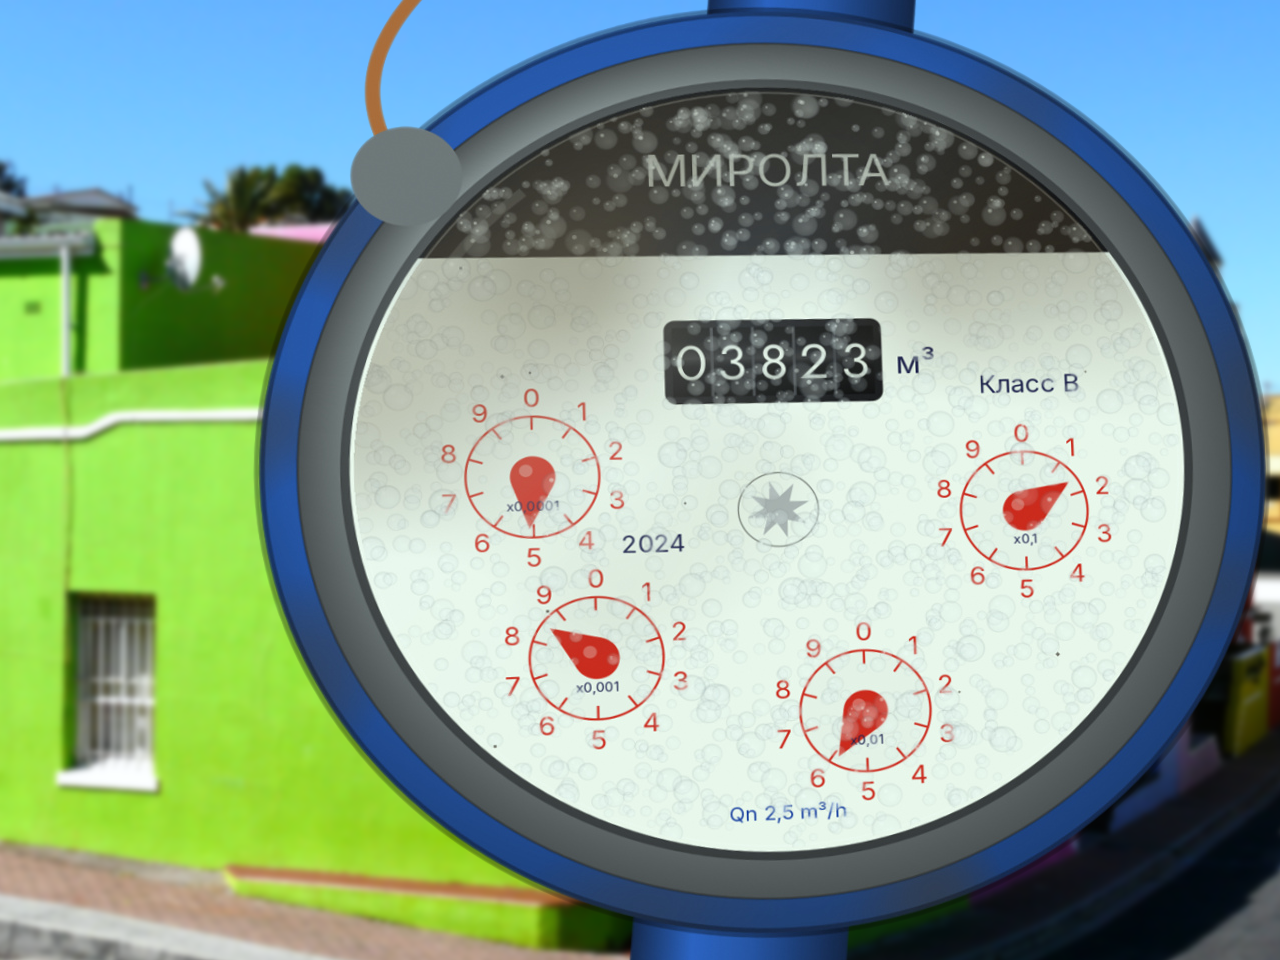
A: 3823.1585; m³
